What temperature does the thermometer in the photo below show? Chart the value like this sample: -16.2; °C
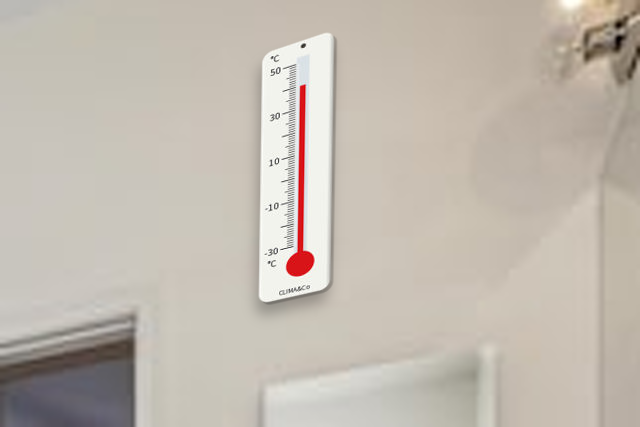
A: 40; °C
